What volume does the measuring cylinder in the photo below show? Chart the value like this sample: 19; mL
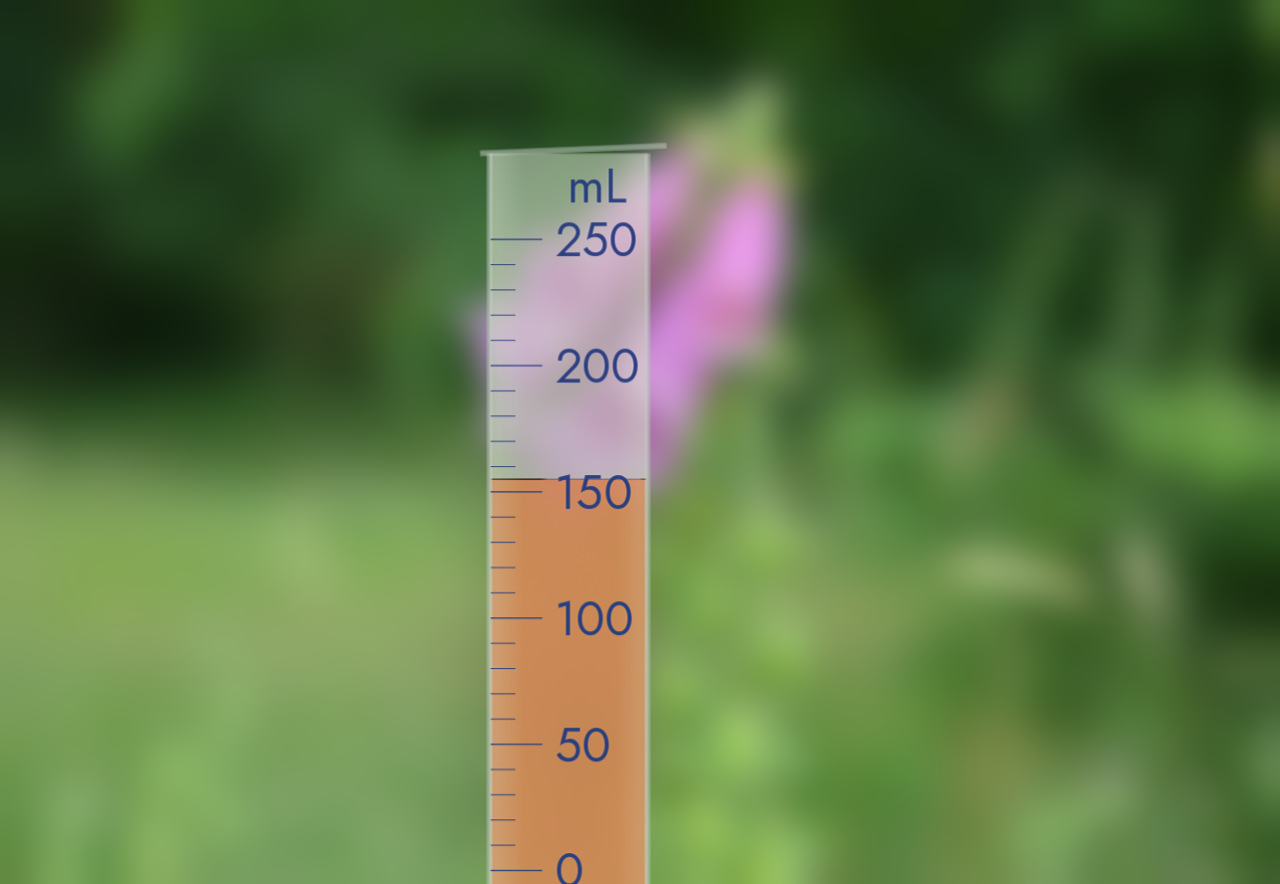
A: 155; mL
